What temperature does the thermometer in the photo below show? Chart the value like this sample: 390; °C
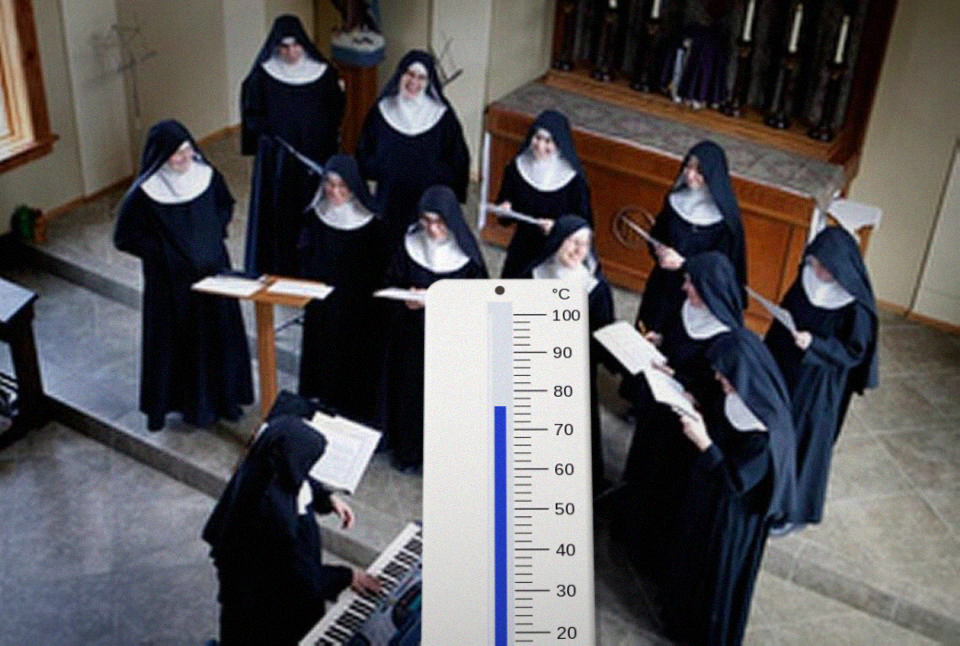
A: 76; °C
